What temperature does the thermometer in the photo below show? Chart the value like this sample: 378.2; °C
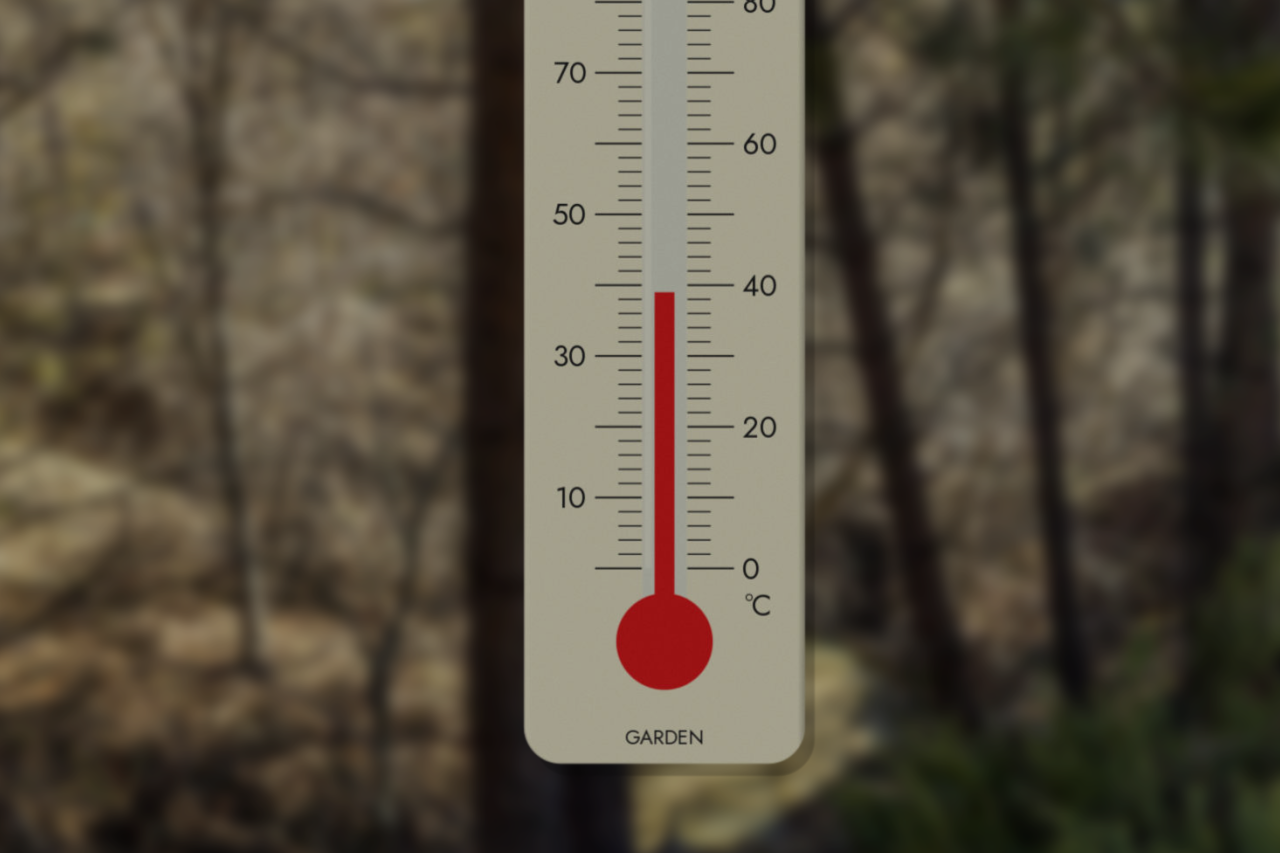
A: 39; °C
